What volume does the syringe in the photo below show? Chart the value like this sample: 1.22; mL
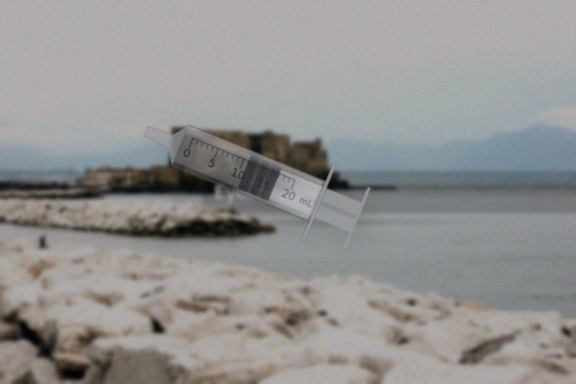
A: 11; mL
